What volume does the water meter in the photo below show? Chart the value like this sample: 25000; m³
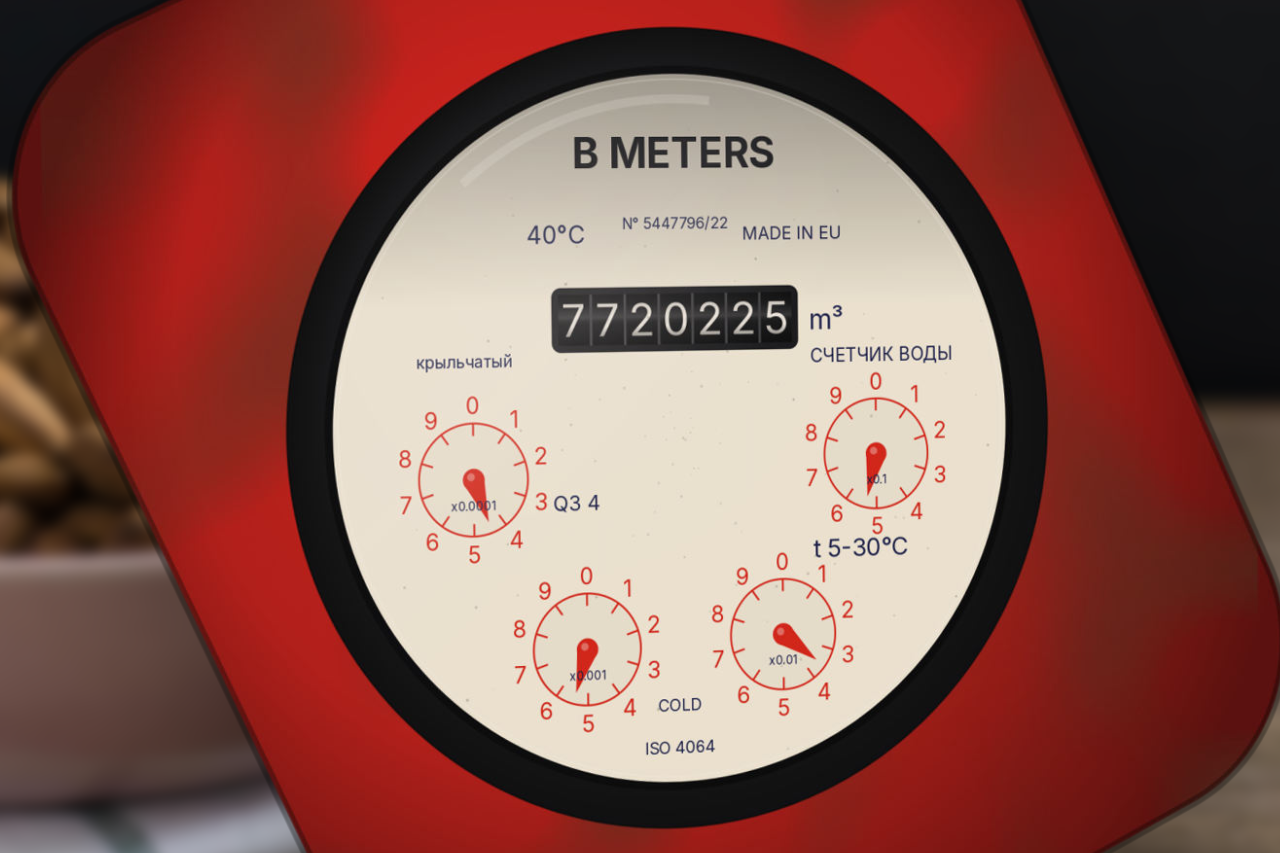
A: 7720225.5354; m³
